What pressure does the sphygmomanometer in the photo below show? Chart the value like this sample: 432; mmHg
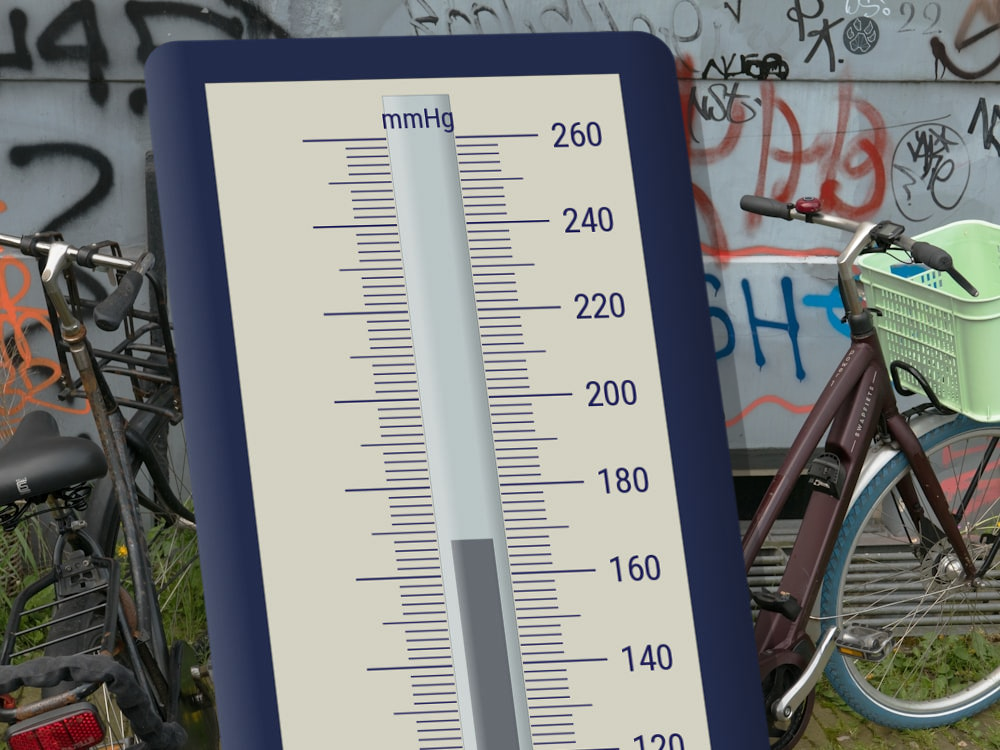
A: 168; mmHg
